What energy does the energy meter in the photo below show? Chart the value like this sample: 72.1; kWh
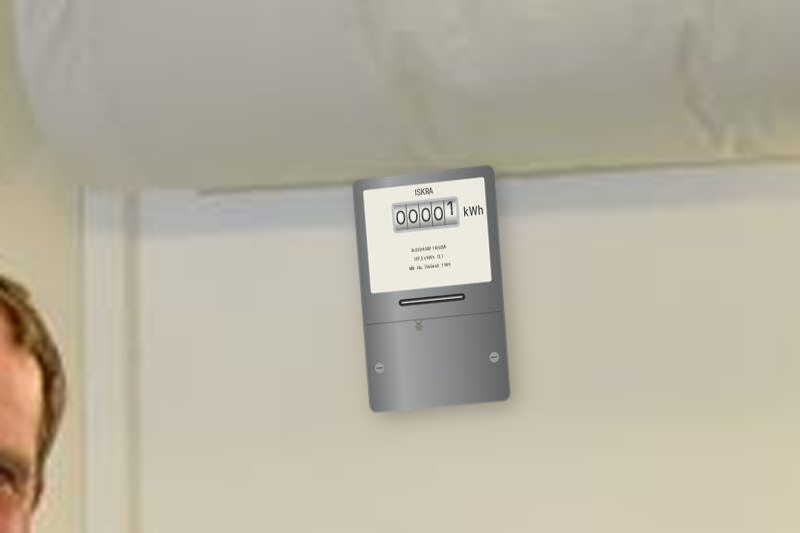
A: 1; kWh
